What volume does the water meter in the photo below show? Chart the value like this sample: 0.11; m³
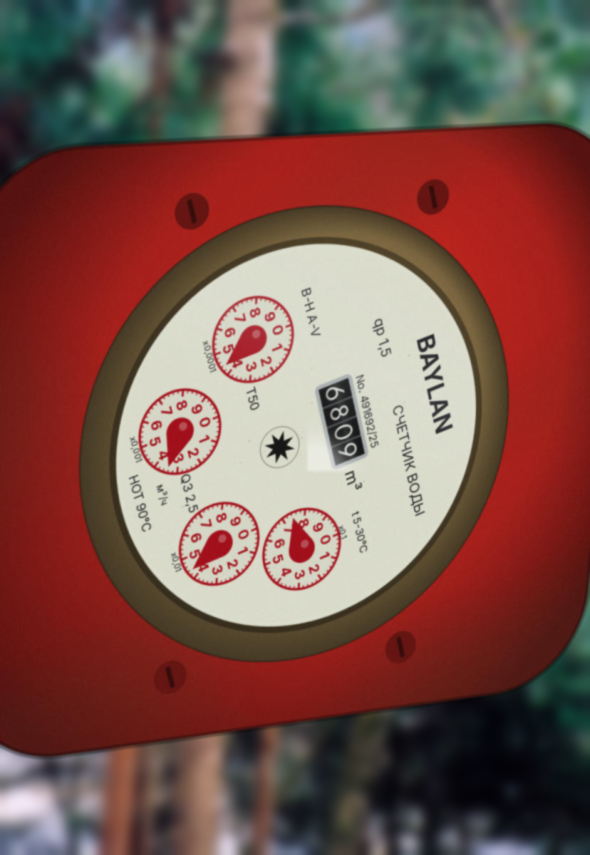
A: 6809.7434; m³
